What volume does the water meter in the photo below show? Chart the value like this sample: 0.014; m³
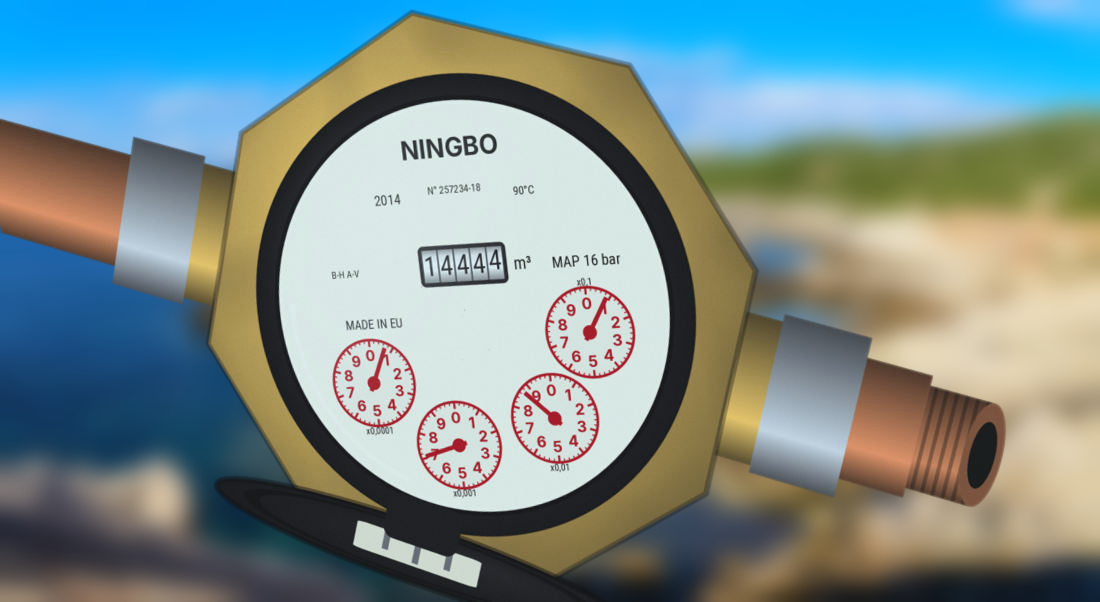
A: 14444.0870; m³
